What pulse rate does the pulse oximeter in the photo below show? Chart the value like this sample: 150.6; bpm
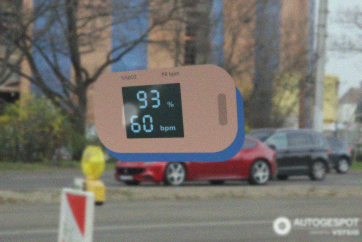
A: 60; bpm
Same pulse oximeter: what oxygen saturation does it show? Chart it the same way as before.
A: 93; %
